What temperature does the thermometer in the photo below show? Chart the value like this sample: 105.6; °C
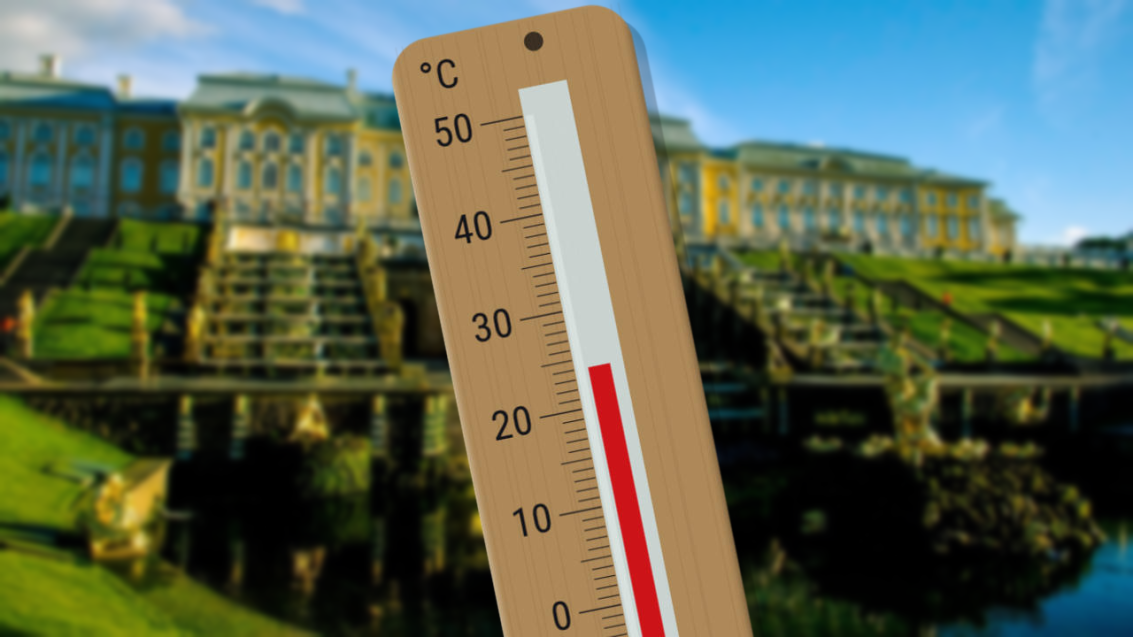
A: 24; °C
